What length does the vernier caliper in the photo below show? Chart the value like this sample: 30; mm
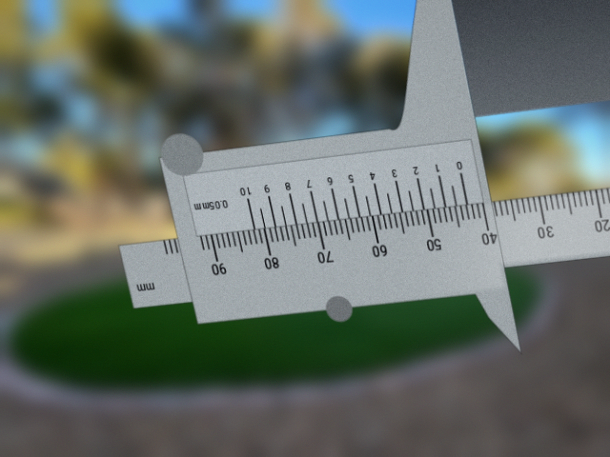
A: 42.8; mm
